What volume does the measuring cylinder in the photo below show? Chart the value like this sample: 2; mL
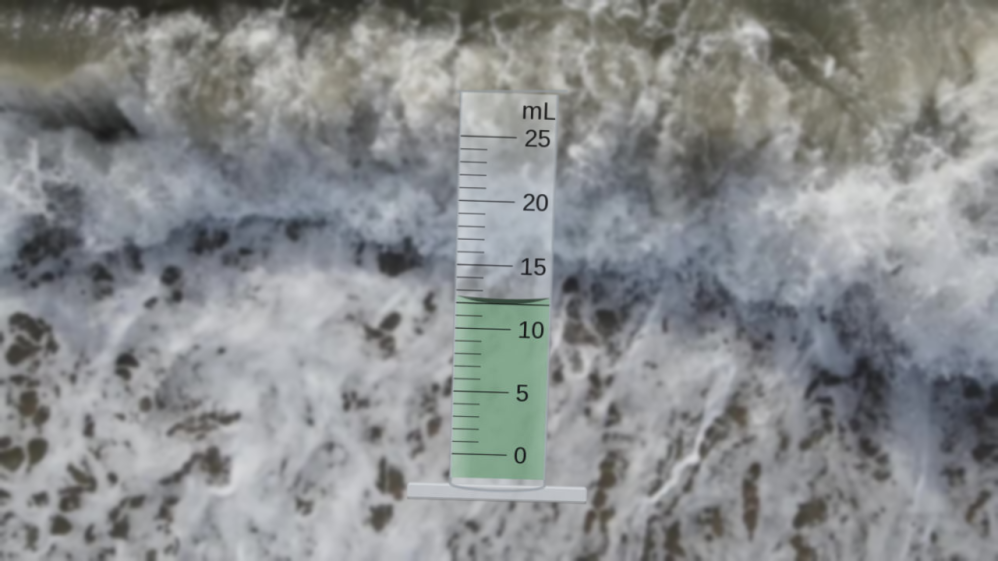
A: 12; mL
